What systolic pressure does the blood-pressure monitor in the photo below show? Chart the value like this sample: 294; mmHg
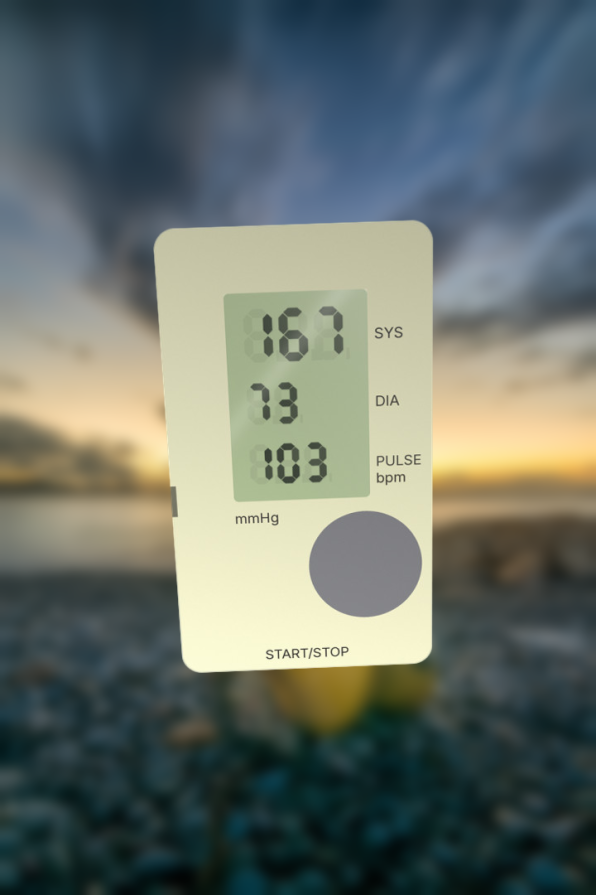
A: 167; mmHg
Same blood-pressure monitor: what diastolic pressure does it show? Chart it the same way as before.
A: 73; mmHg
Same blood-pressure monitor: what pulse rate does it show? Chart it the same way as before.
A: 103; bpm
